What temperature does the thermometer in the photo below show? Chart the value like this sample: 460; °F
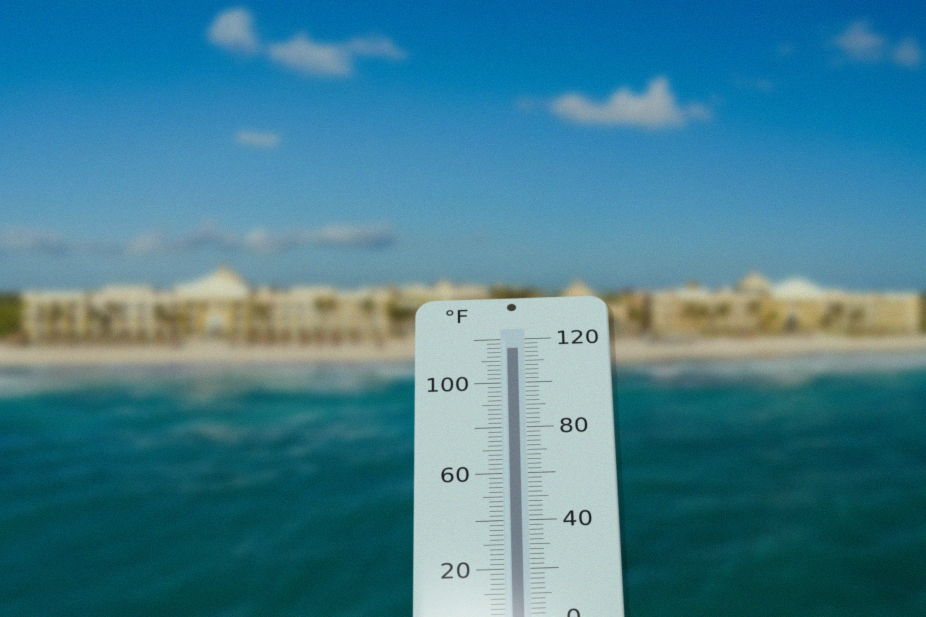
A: 116; °F
